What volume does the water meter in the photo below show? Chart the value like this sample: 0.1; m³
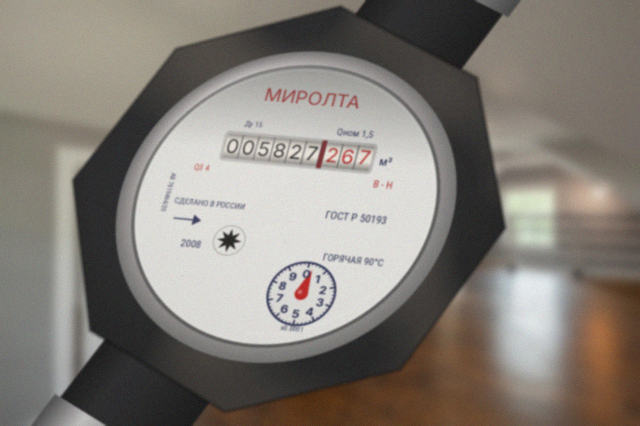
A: 5827.2670; m³
